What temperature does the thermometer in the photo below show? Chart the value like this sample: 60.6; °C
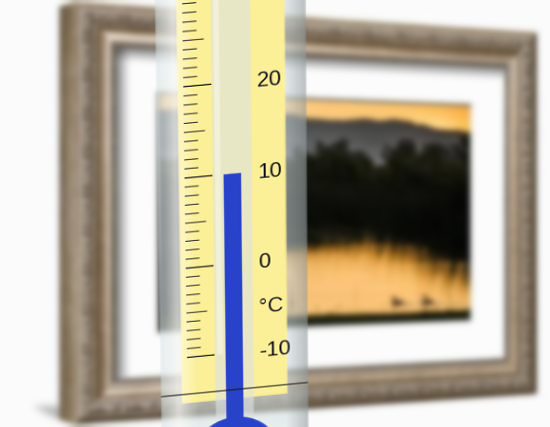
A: 10; °C
